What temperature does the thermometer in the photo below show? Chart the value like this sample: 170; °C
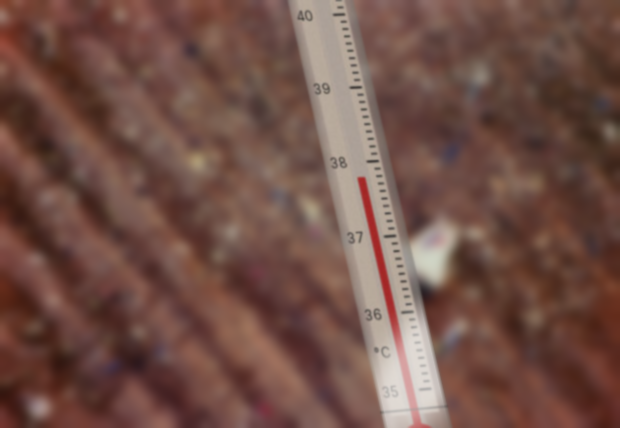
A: 37.8; °C
